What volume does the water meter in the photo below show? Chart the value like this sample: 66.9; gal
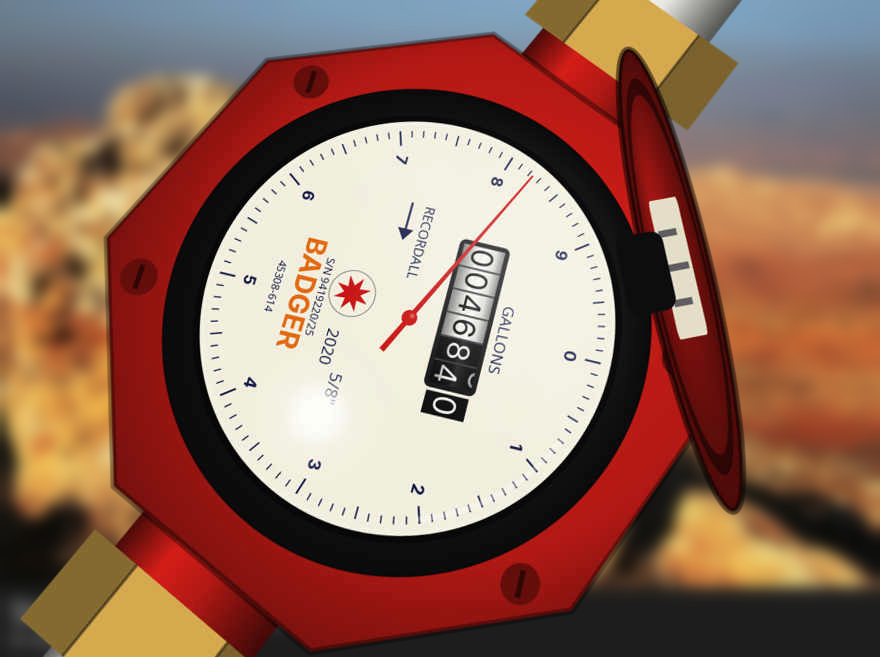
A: 46838.2; gal
